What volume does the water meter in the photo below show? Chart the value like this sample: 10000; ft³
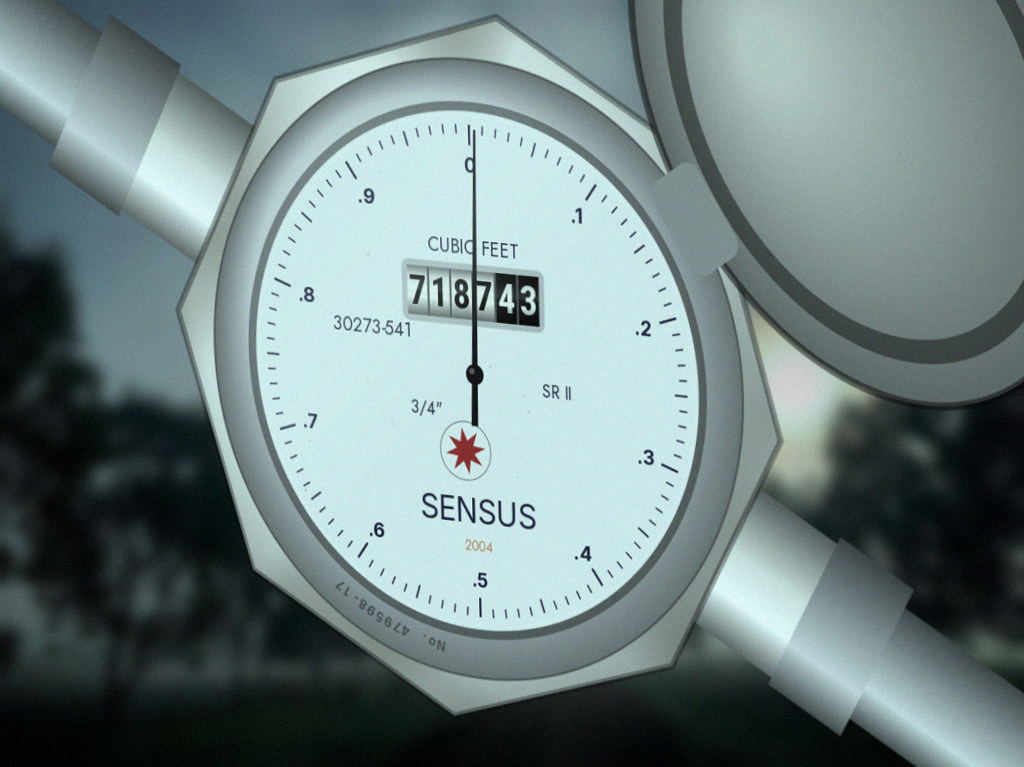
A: 718743.00; ft³
